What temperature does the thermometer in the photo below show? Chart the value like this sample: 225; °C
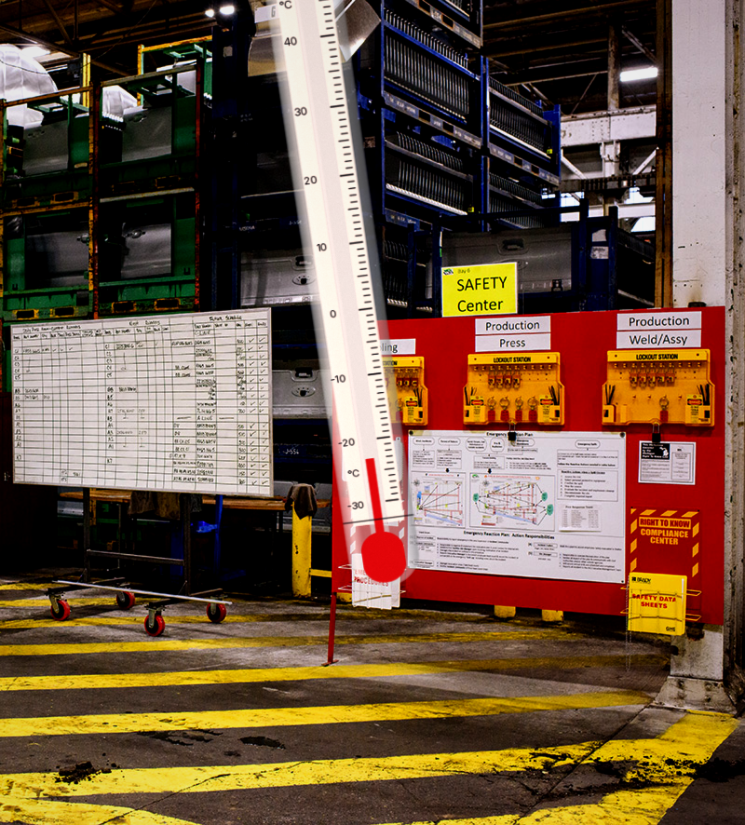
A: -23; °C
